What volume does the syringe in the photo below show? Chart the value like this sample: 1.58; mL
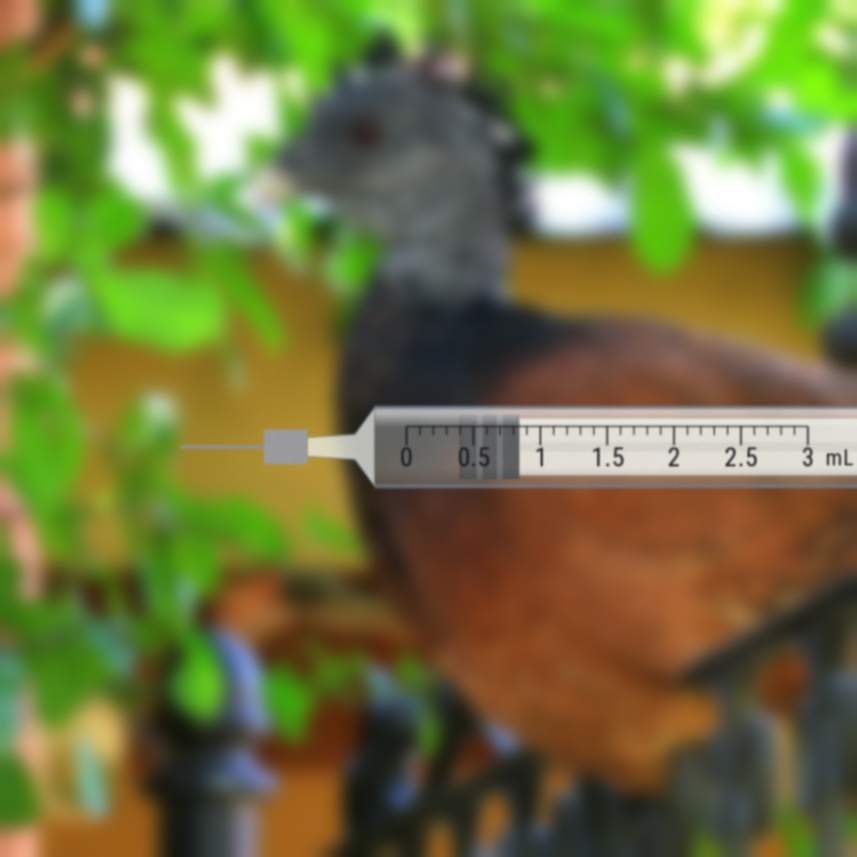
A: 0.4; mL
